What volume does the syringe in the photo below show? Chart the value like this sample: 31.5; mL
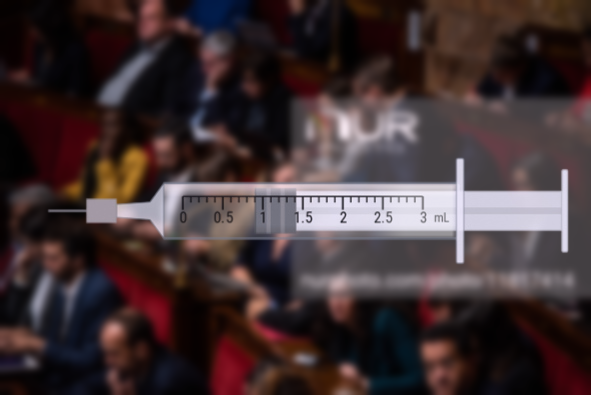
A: 0.9; mL
